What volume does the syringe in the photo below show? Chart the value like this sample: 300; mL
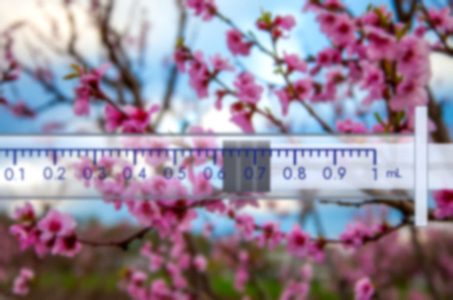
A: 0.62; mL
